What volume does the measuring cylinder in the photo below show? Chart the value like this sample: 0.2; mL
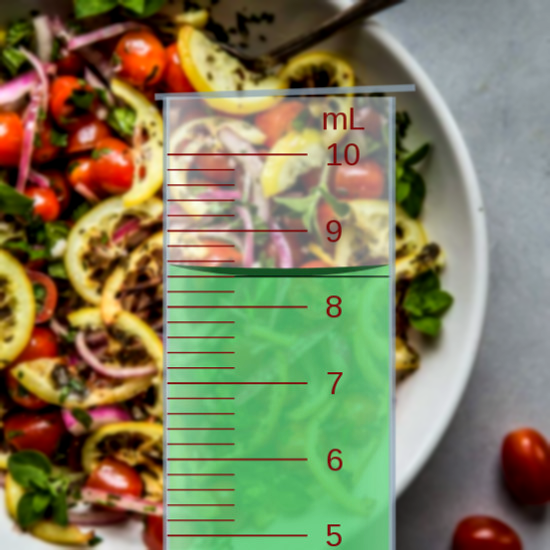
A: 8.4; mL
